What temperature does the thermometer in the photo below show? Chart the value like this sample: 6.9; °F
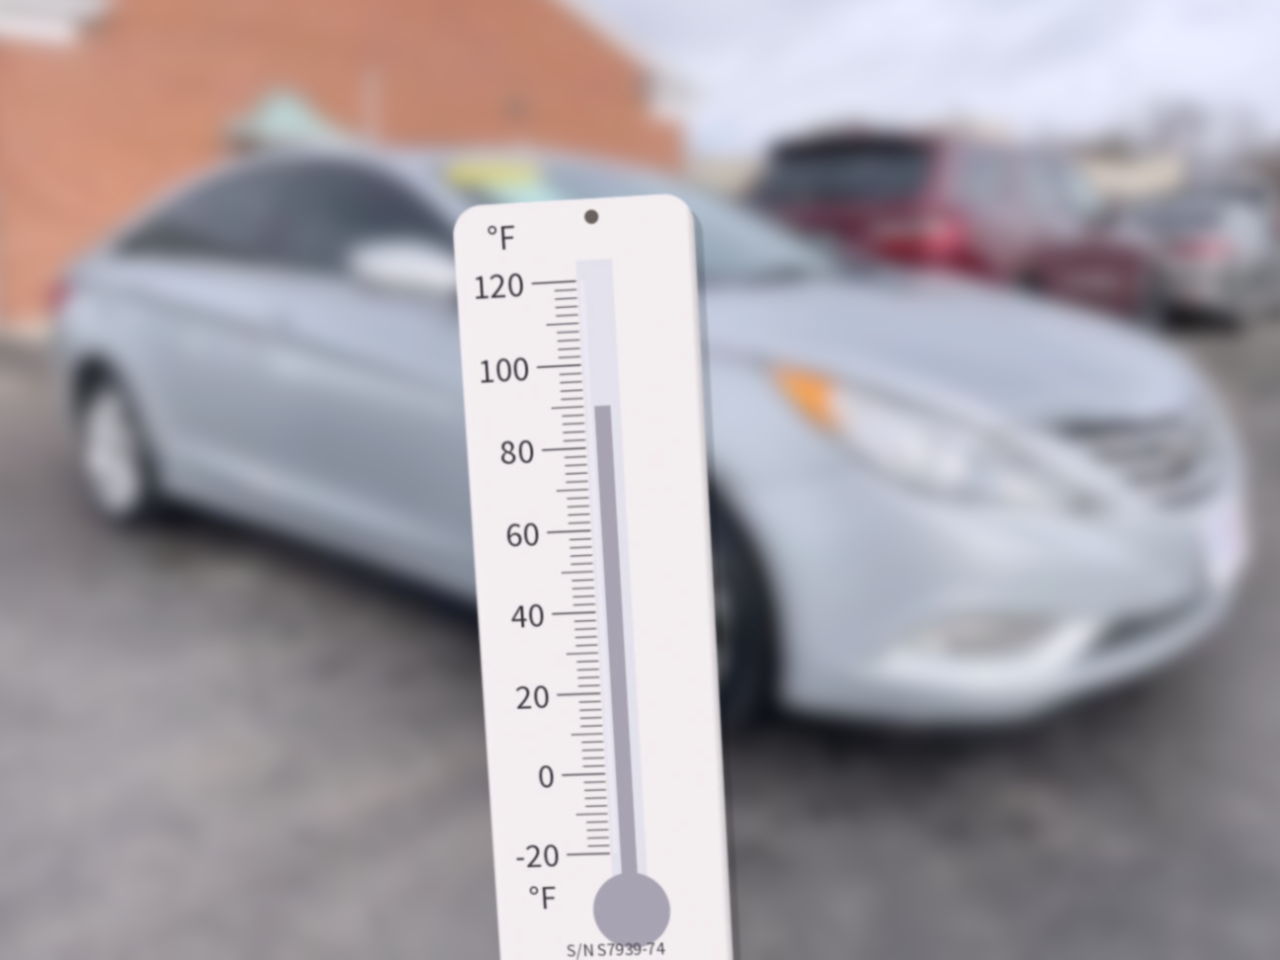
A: 90; °F
